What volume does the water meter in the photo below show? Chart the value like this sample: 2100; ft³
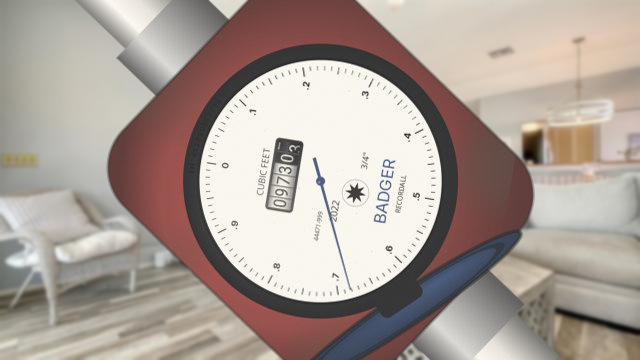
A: 97302.68; ft³
